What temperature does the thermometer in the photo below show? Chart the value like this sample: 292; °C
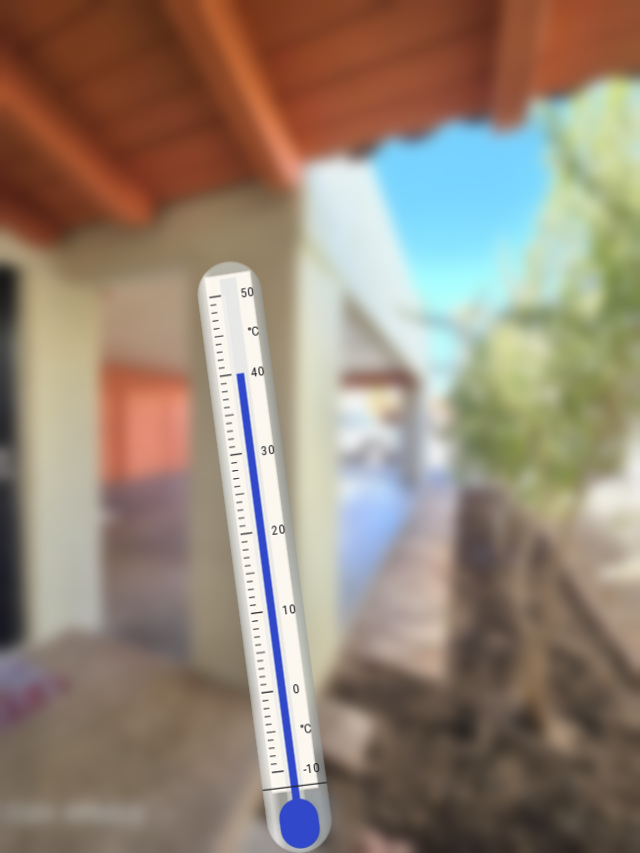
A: 40; °C
